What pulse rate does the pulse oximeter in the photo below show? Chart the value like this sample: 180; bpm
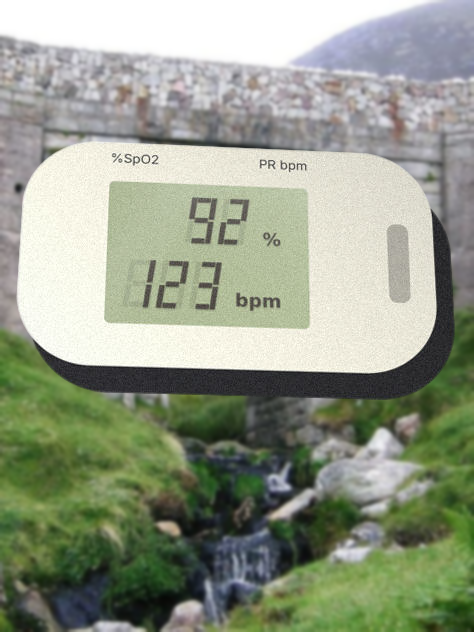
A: 123; bpm
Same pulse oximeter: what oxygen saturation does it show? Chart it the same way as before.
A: 92; %
